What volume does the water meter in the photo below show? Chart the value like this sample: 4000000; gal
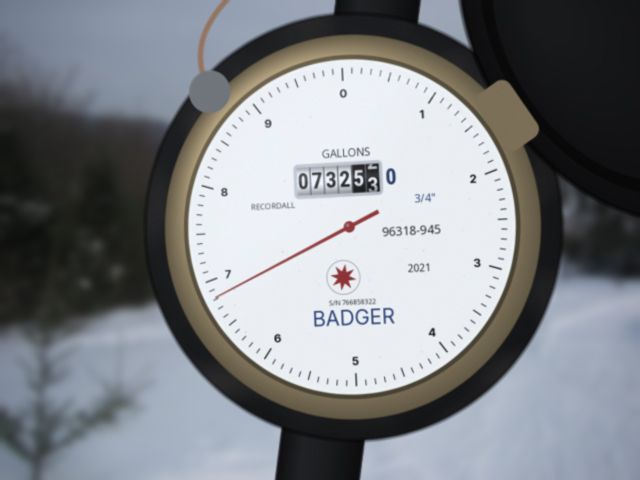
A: 732526.8; gal
